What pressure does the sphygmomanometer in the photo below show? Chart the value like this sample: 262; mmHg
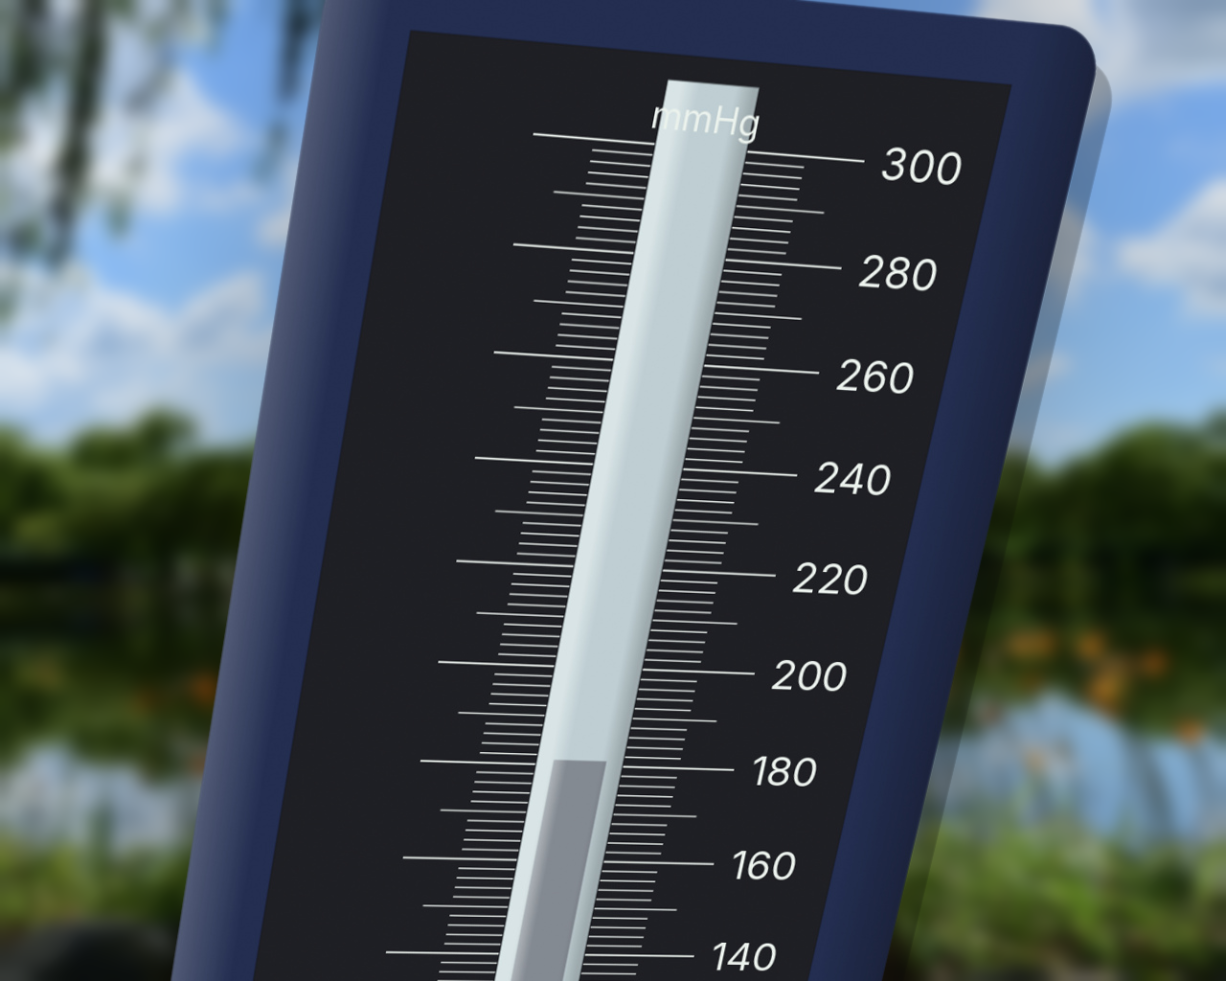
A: 181; mmHg
